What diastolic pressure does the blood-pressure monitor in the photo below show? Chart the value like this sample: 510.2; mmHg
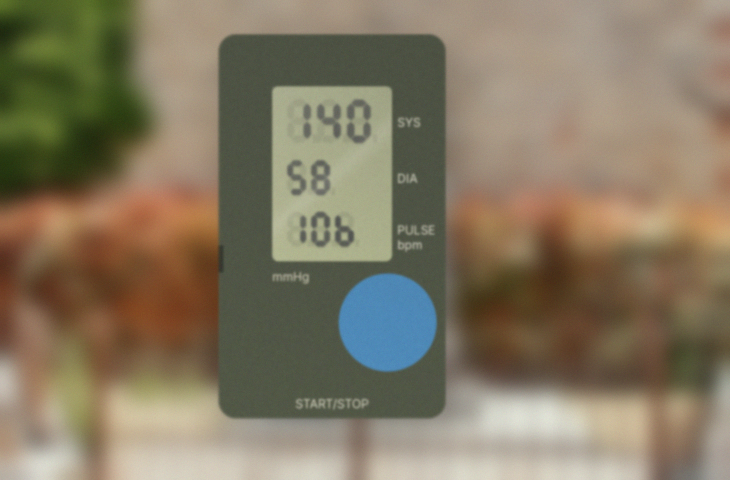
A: 58; mmHg
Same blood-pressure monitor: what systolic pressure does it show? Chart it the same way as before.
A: 140; mmHg
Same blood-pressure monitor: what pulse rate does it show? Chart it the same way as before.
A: 106; bpm
